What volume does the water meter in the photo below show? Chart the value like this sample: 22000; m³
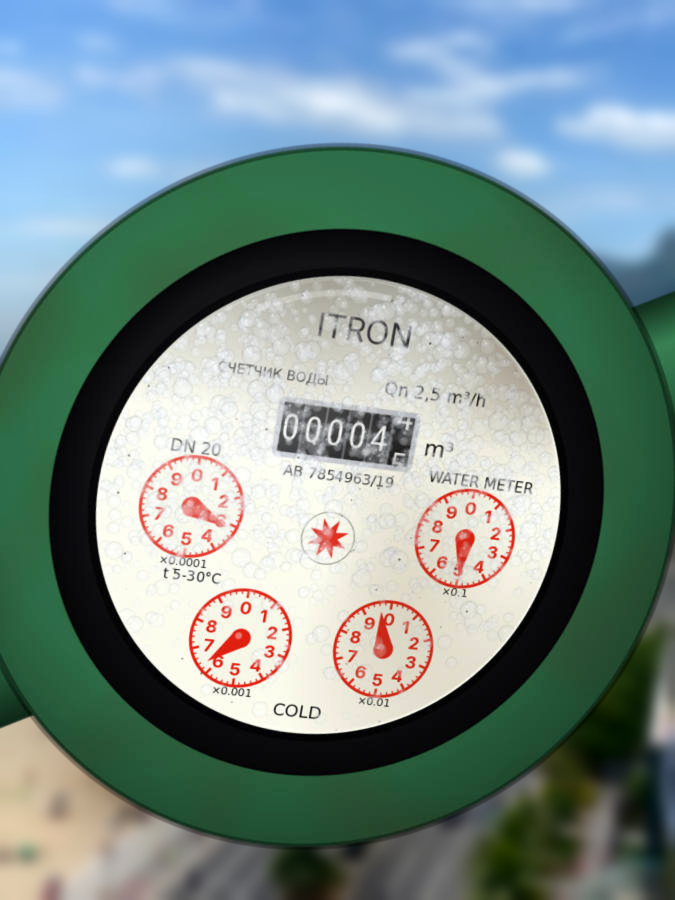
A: 44.4963; m³
